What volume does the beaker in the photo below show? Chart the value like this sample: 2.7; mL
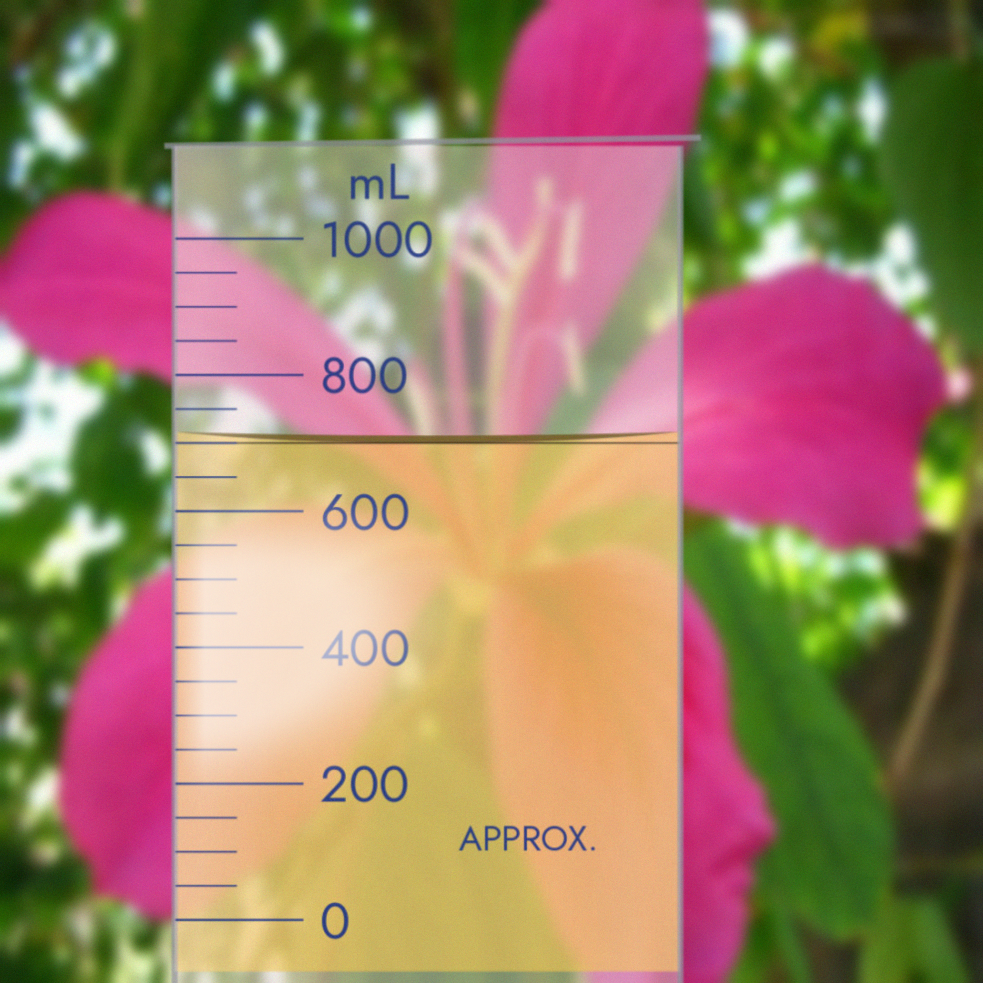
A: 700; mL
